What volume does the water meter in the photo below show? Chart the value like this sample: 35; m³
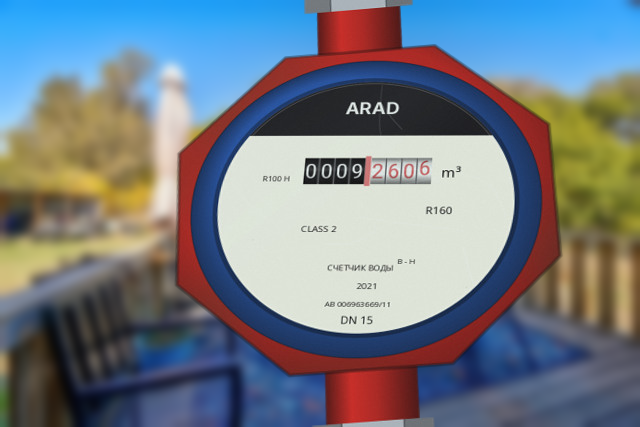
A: 9.2606; m³
